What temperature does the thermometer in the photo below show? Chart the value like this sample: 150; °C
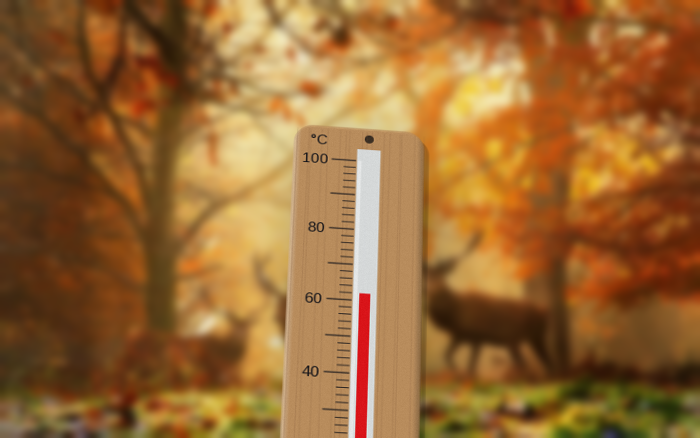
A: 62; °C
